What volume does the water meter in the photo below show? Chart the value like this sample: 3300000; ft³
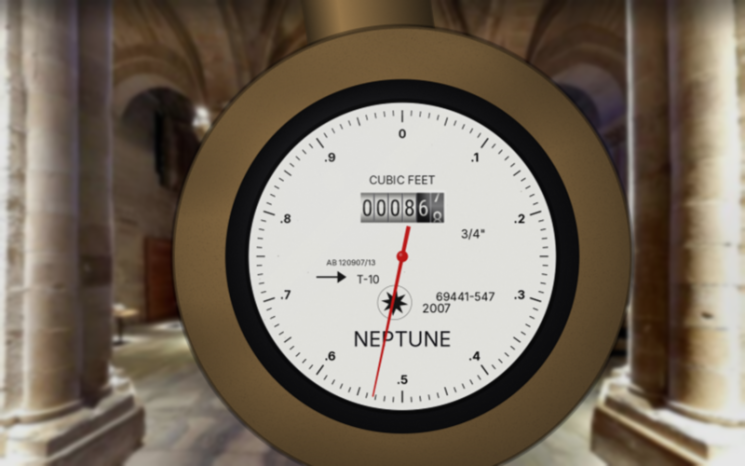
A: 867.53; ft³
